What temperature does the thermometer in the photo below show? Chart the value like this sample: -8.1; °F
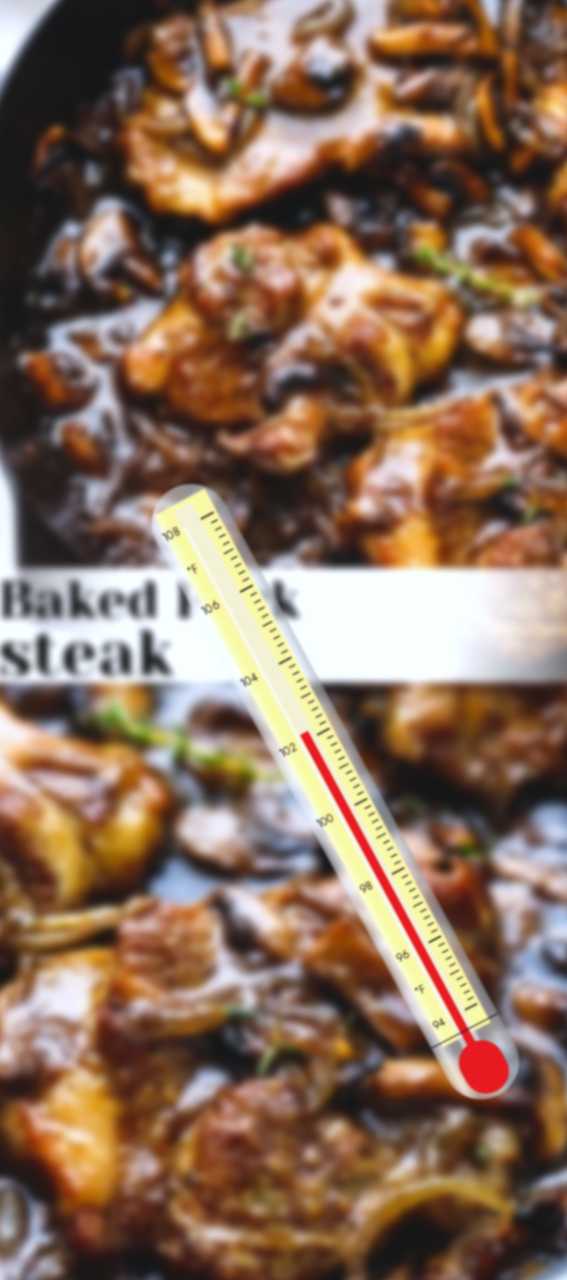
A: 102.2; °F
